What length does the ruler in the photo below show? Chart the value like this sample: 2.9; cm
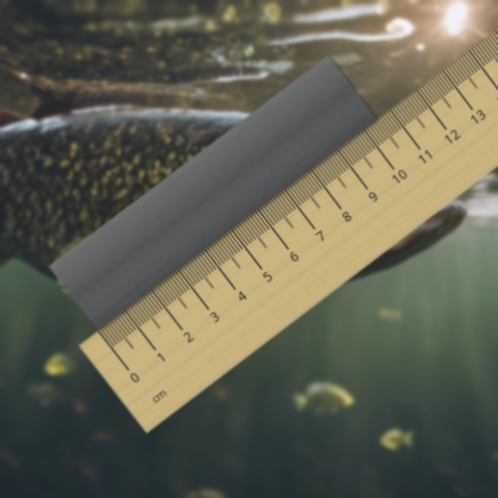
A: 10.5; cm
